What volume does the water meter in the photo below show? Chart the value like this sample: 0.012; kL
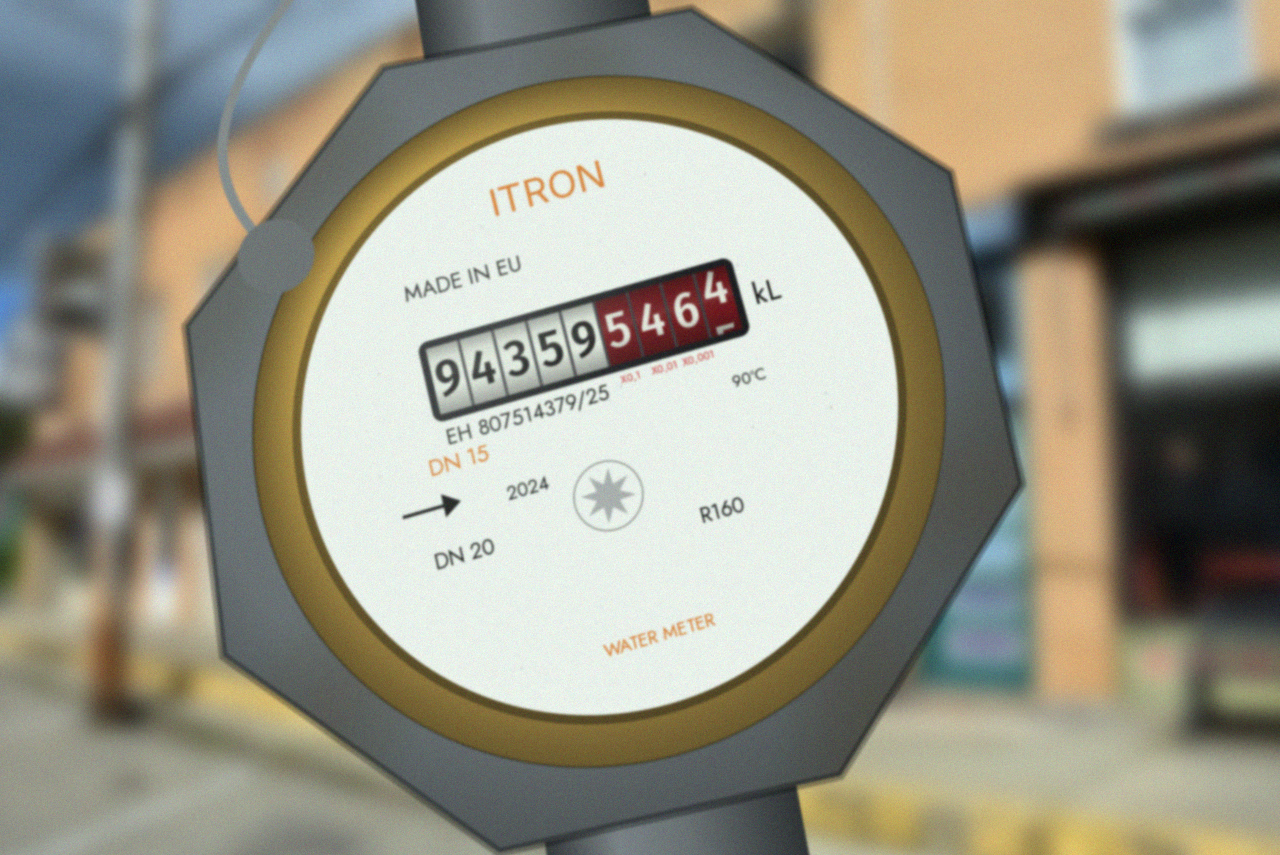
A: 94359.5464; kL
